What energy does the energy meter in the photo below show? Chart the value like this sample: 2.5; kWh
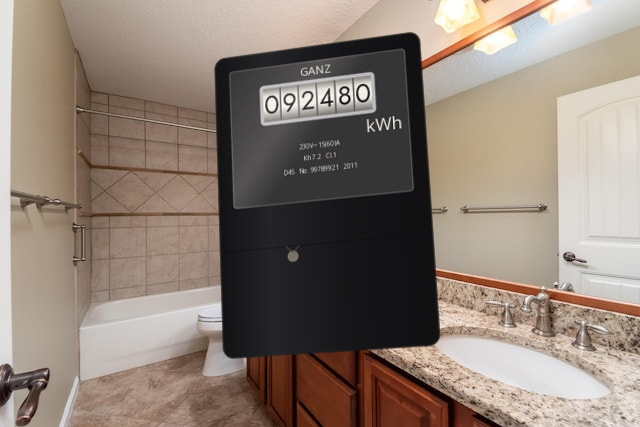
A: 92480; kWh
